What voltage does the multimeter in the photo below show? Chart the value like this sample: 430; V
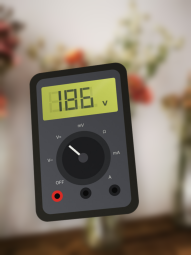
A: 186; V
